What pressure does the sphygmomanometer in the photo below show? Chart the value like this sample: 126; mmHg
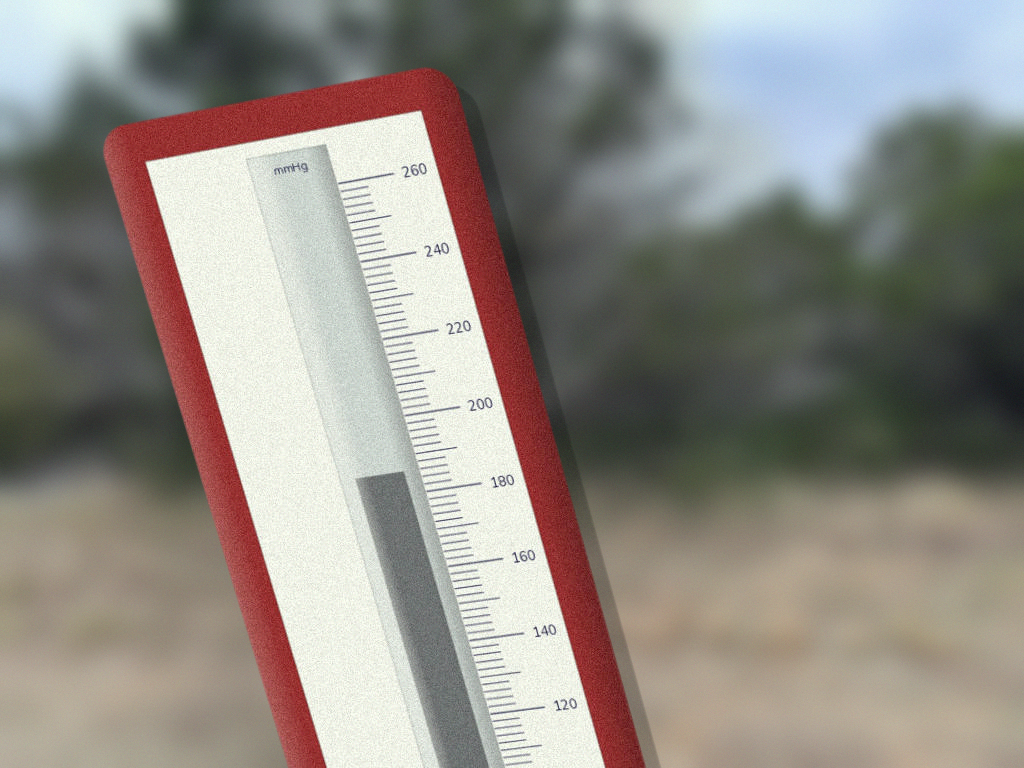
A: 186; mmHg
